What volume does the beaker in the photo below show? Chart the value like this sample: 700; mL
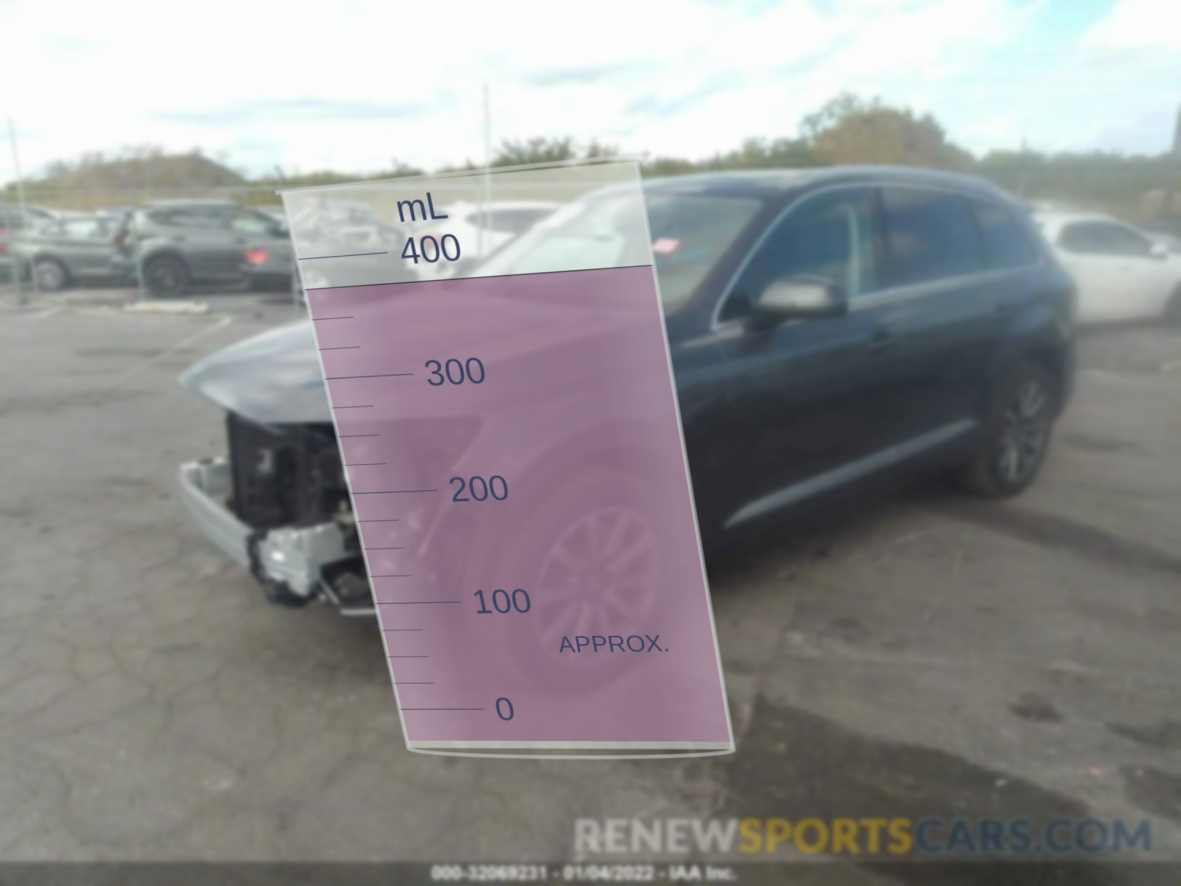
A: 375; mL
